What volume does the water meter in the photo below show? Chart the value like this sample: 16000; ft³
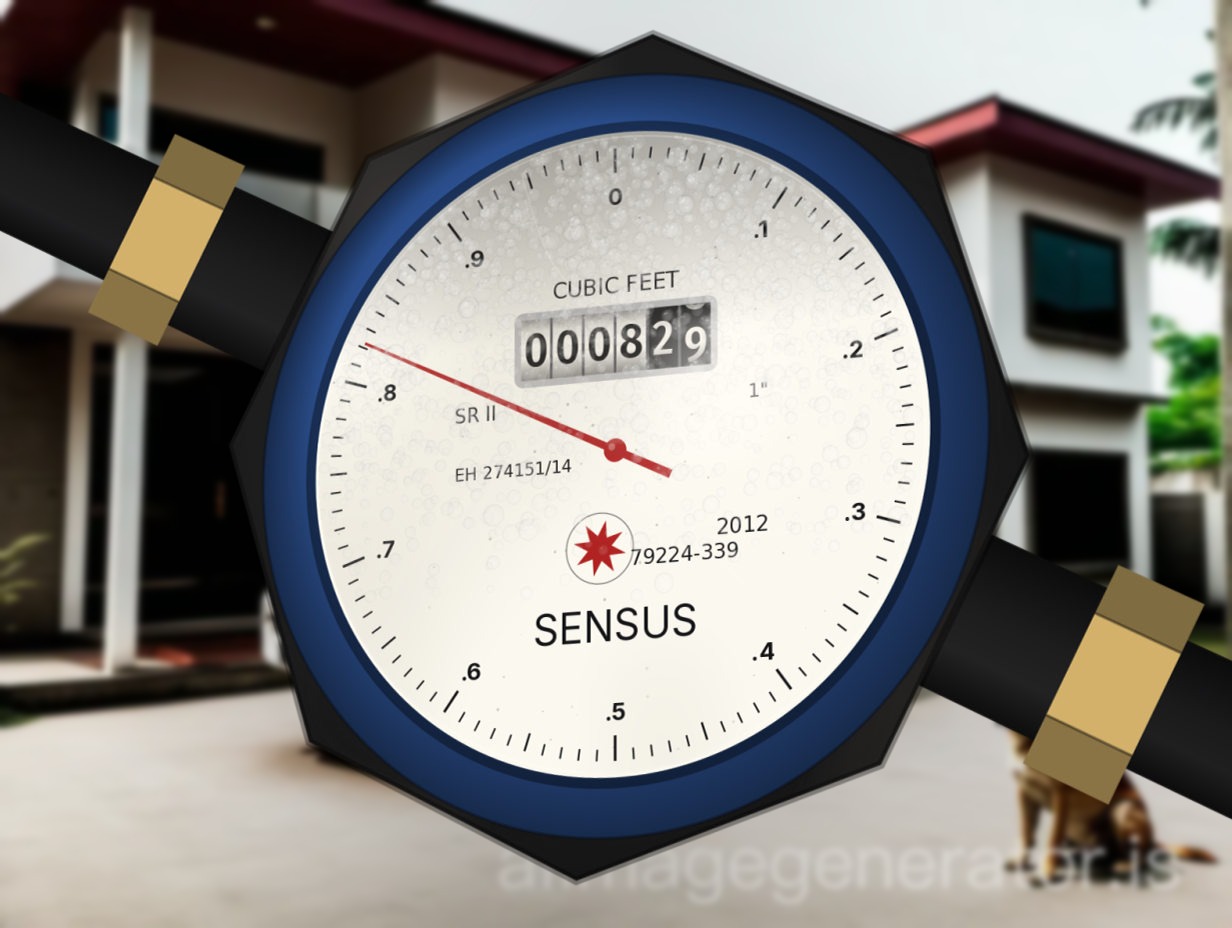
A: 828.82; ft³
